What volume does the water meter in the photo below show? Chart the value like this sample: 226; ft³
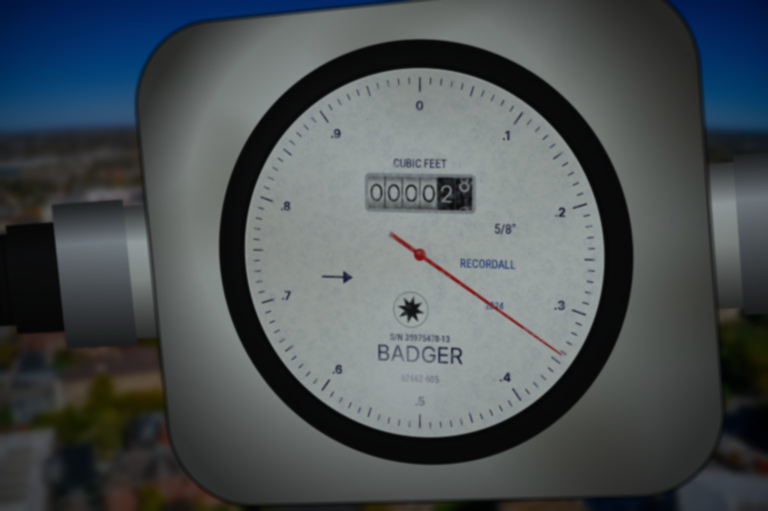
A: 28.34; ft³
